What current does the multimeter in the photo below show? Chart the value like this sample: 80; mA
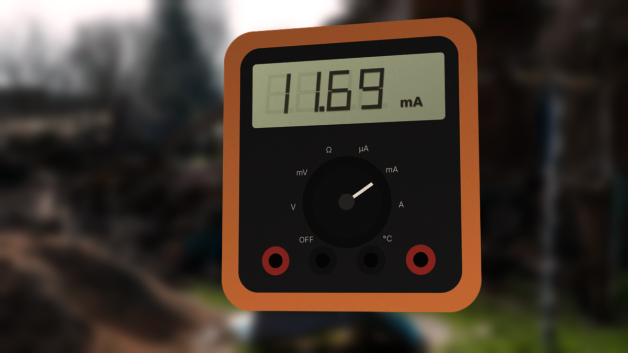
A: 11.69; mA
